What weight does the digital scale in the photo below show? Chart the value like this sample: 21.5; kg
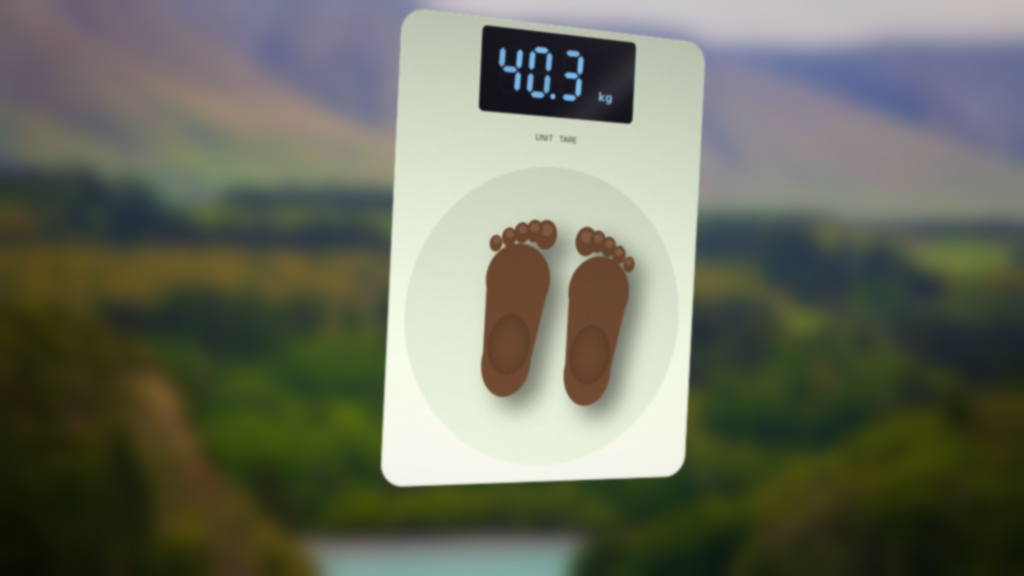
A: 40.3; kg
